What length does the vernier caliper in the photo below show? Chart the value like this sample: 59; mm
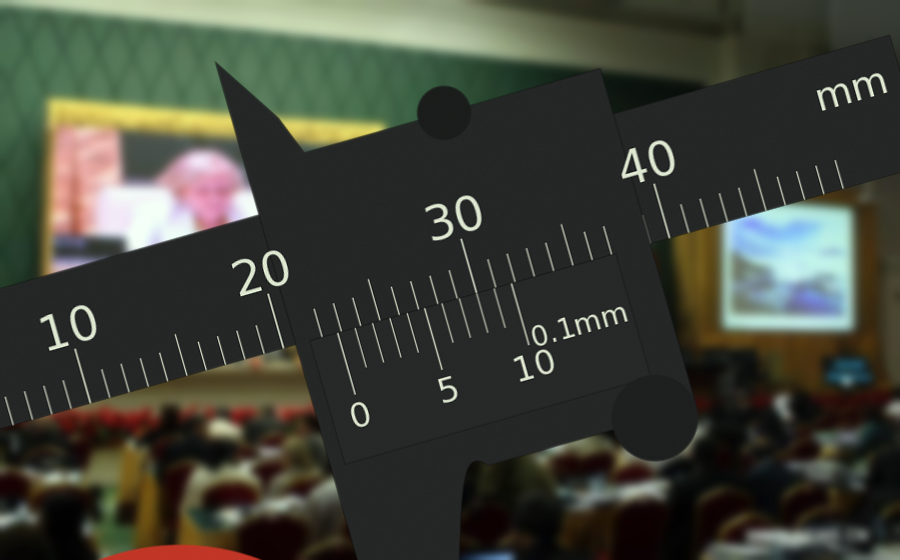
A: 22.8; mm
